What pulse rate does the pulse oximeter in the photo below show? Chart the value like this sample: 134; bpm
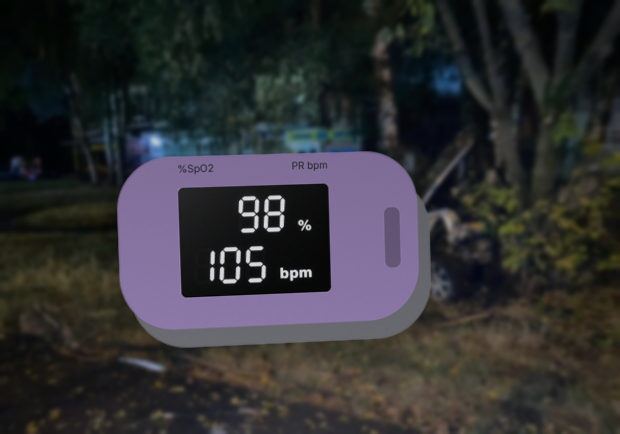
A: 105; bpm
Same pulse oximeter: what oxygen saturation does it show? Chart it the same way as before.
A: 98; %
